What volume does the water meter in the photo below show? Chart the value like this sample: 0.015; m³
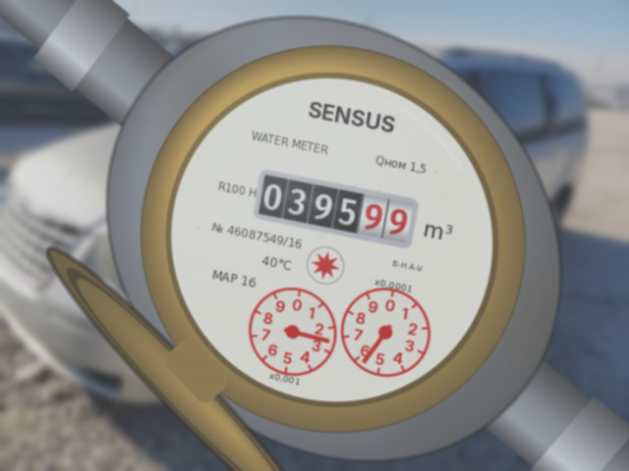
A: 395.9925; m³
